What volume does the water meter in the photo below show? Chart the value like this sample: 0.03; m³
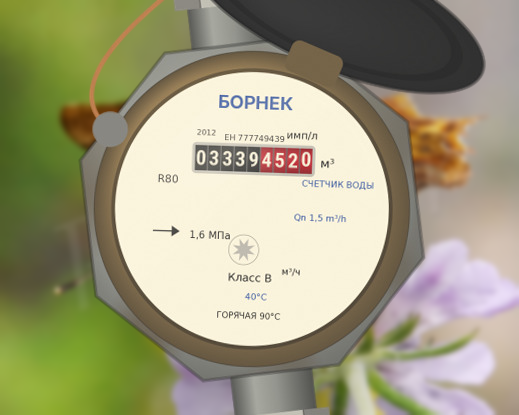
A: 3339.4520; m³
